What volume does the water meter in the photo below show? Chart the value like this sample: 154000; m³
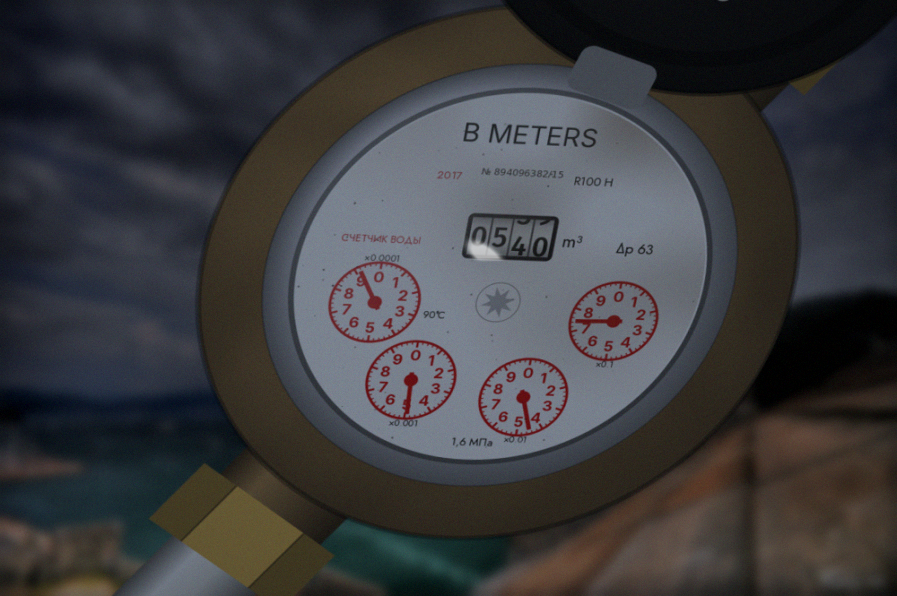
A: 539.7449; m³
